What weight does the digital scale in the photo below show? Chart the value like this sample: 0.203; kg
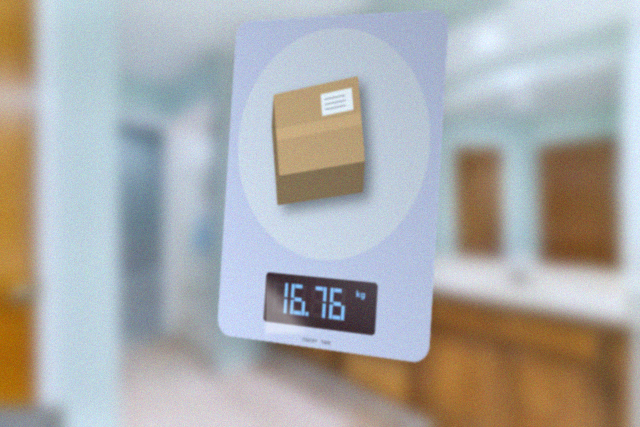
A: 16.76; kg
